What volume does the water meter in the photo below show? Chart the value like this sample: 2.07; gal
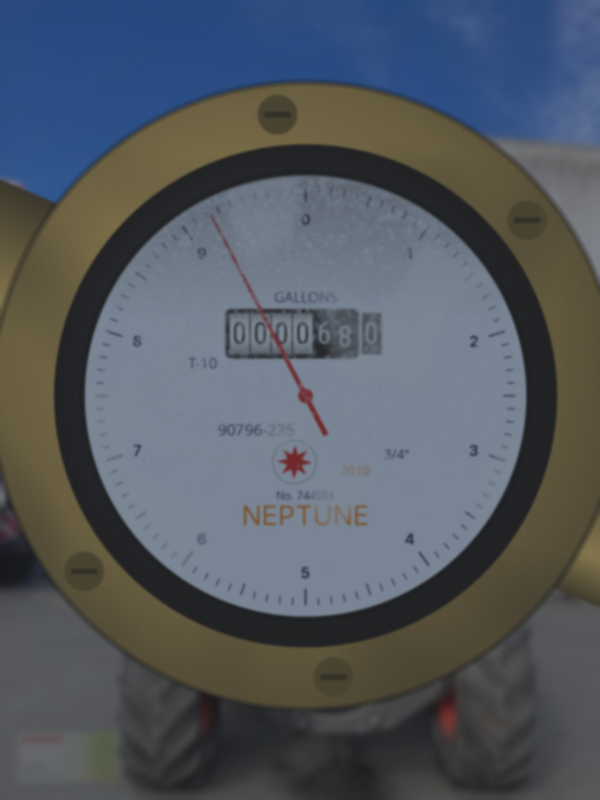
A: 679.2; gal
